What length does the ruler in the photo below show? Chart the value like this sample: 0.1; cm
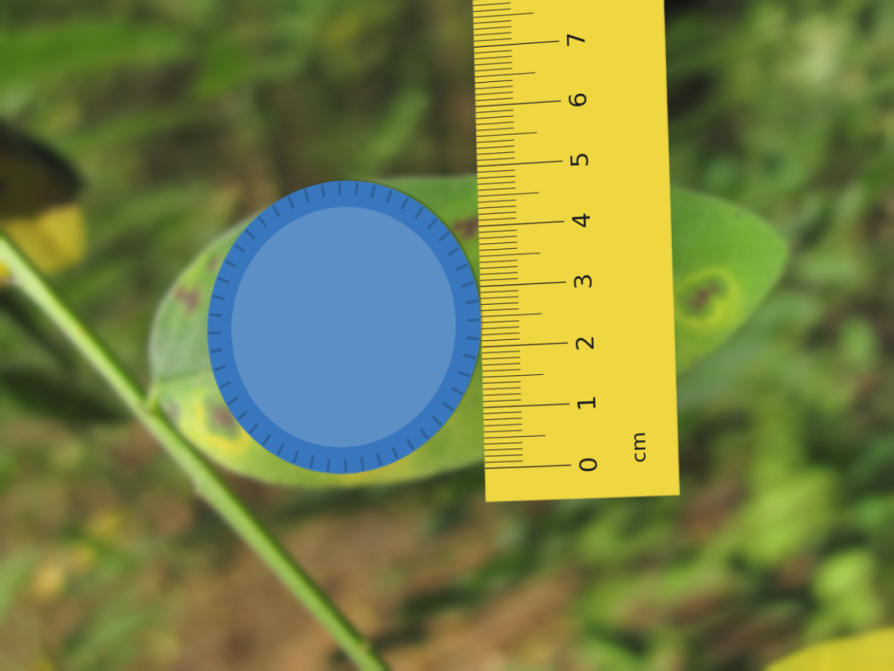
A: 4.9; cm
